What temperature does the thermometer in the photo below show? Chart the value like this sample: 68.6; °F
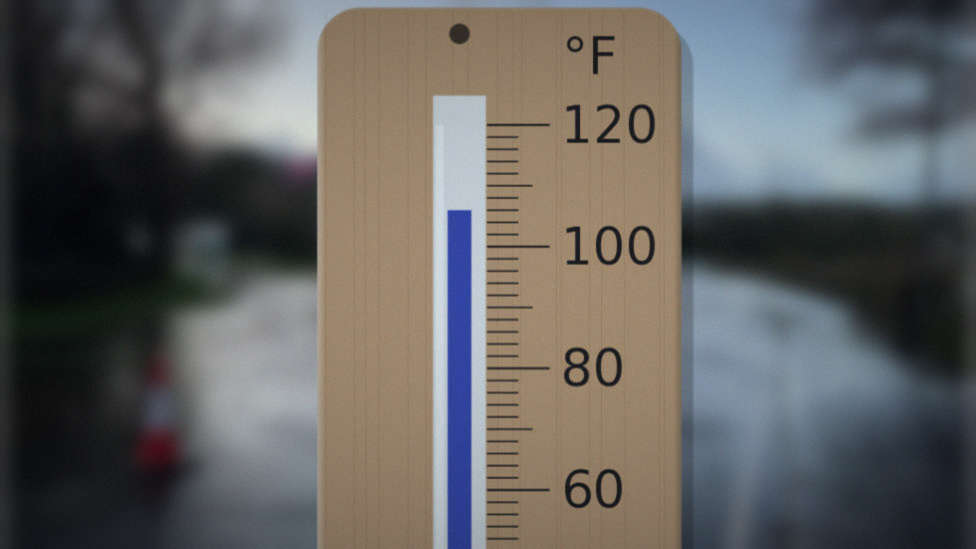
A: 106; °F
